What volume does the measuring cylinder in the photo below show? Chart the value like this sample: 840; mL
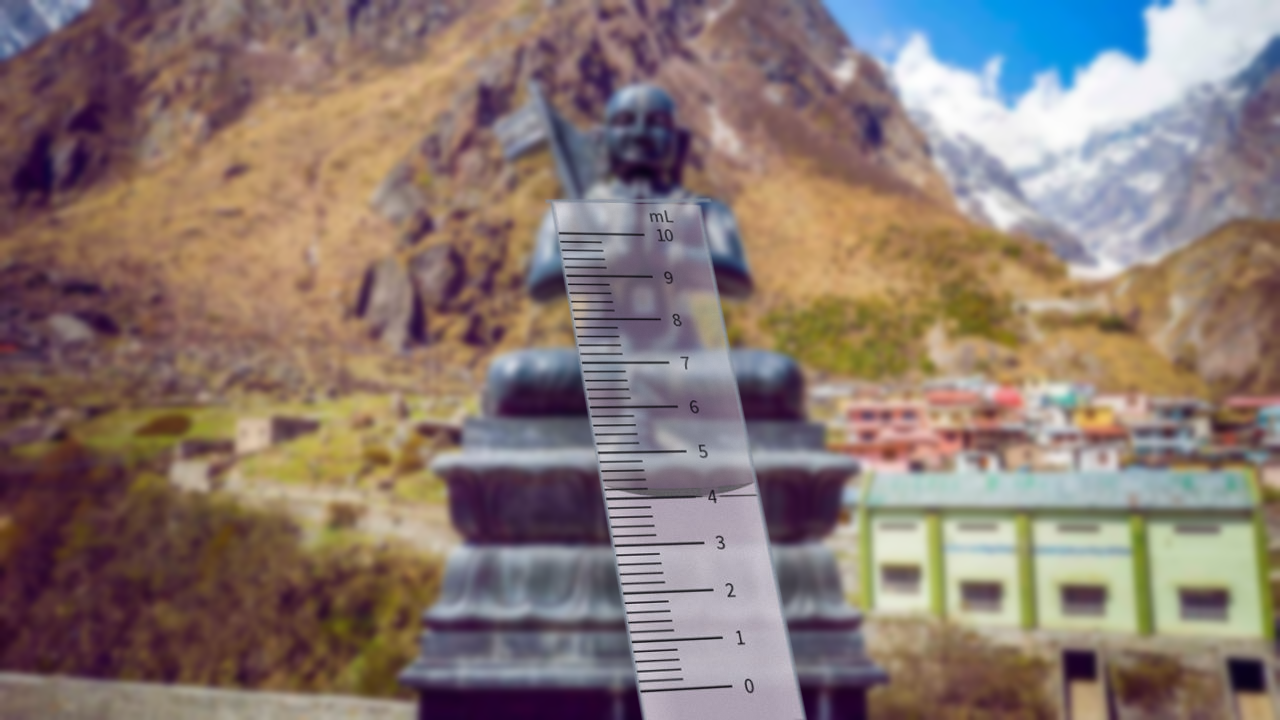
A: 4; mL
